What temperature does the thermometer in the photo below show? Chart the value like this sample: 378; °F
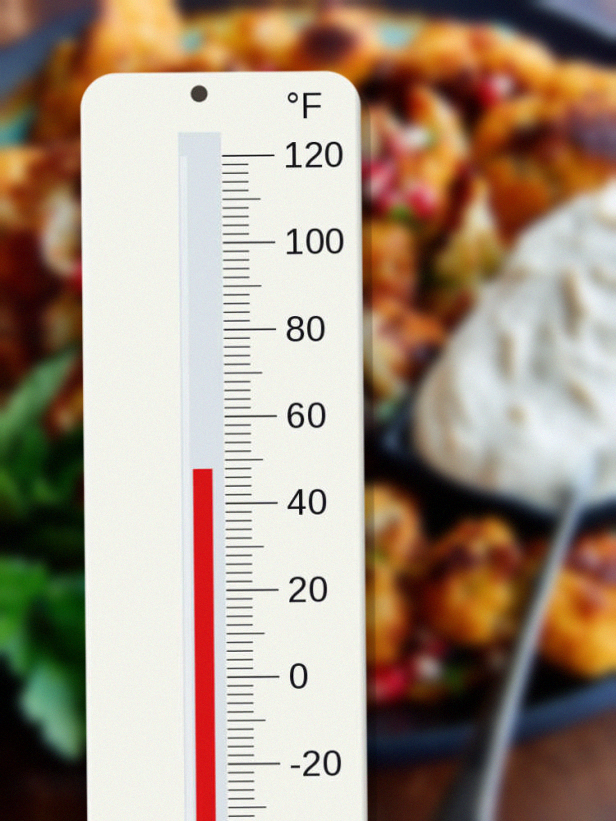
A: 48; °F
